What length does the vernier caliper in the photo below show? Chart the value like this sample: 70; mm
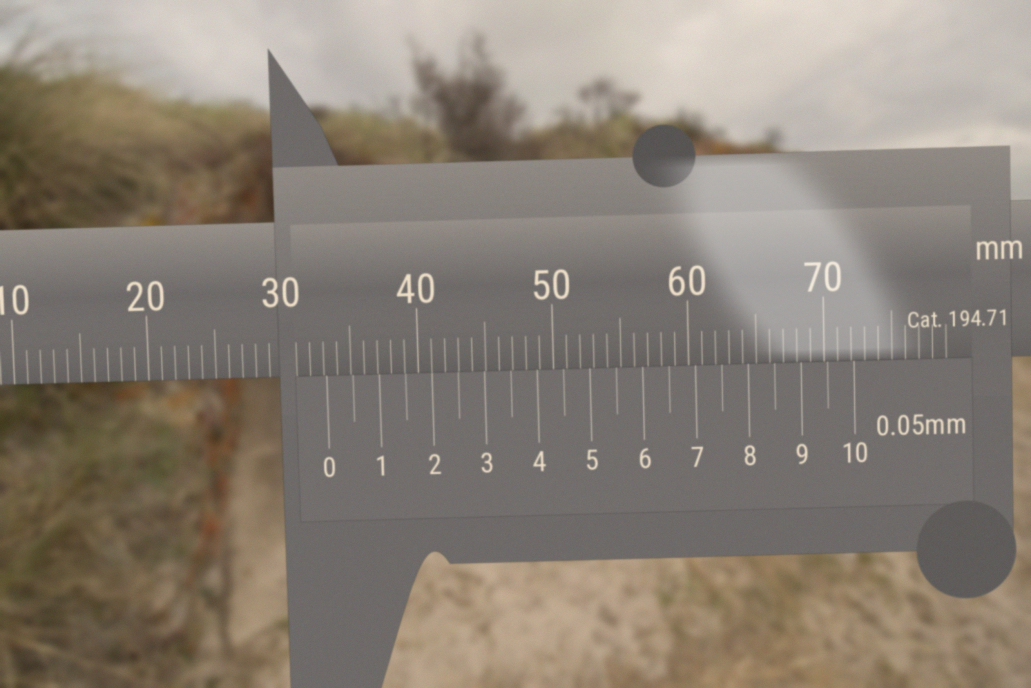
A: 33.2; mm
